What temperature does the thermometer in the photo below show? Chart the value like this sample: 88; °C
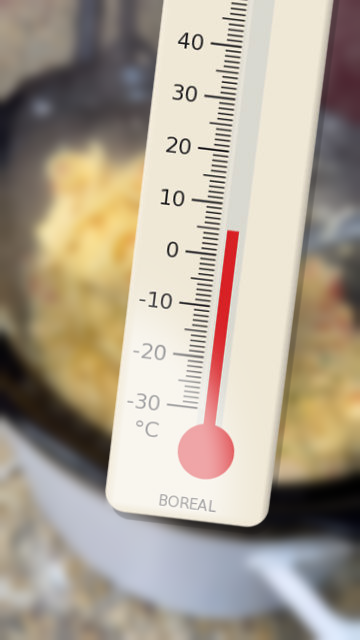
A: 5; °C
